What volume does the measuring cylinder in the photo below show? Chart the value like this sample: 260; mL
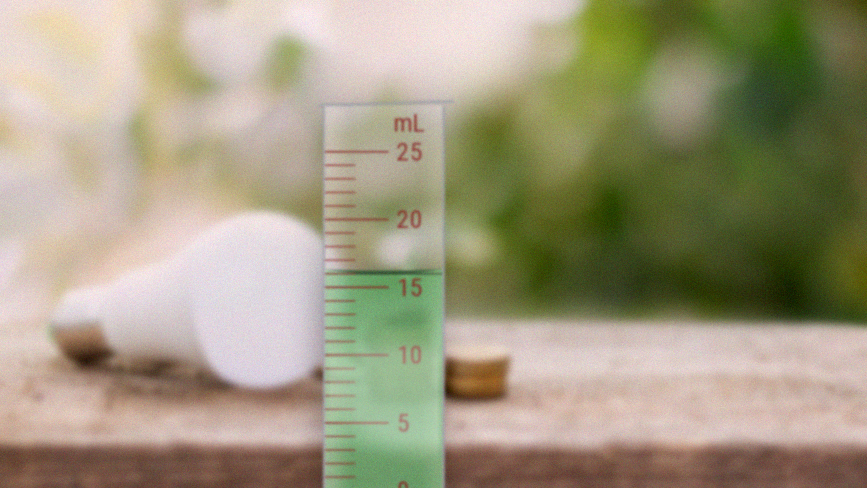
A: 16; mL
